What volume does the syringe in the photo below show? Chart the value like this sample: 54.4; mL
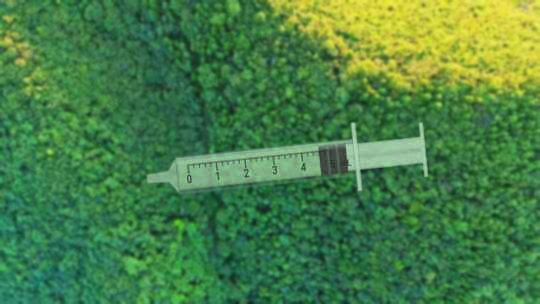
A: 4.6; mL
